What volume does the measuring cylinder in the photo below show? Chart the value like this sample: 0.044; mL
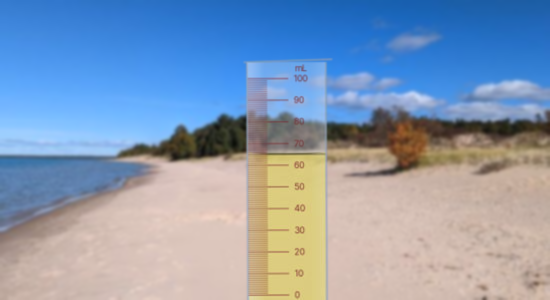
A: 65; mL
